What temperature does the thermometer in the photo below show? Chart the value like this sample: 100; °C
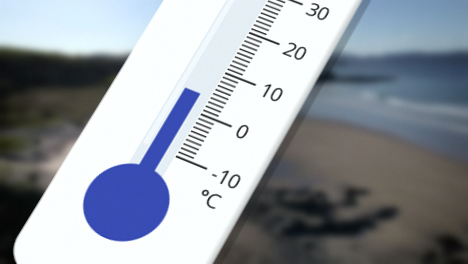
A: 4; °C
